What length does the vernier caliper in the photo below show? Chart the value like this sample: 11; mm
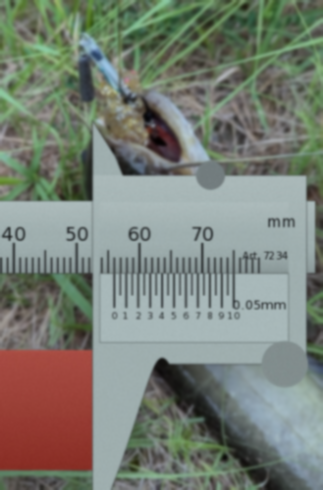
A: 56.0; mm
